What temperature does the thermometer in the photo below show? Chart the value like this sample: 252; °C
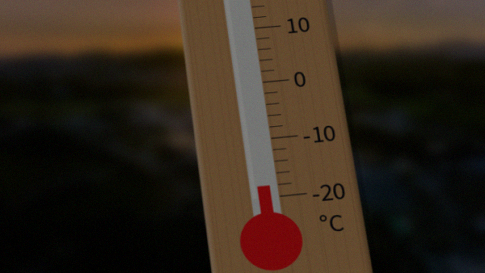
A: -18; °C
